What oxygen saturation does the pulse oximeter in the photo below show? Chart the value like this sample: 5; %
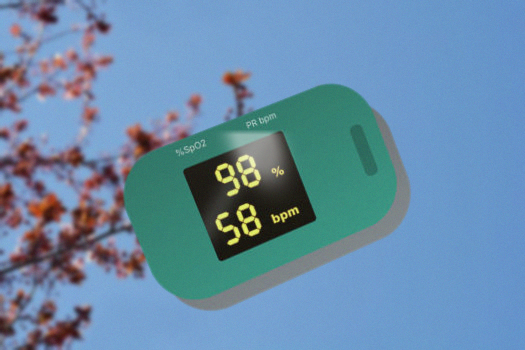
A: 98; %
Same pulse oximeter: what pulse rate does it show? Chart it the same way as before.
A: 58; bpm
